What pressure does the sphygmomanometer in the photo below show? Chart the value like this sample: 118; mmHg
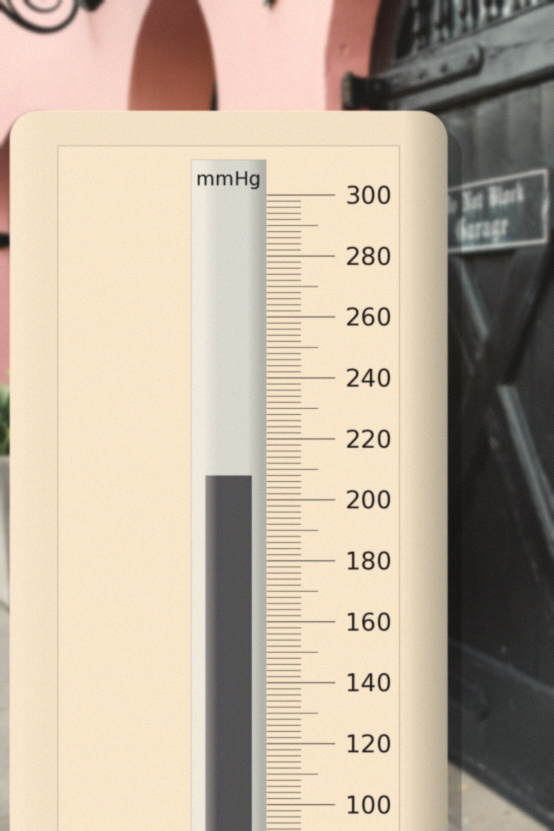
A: 208; mmHg
